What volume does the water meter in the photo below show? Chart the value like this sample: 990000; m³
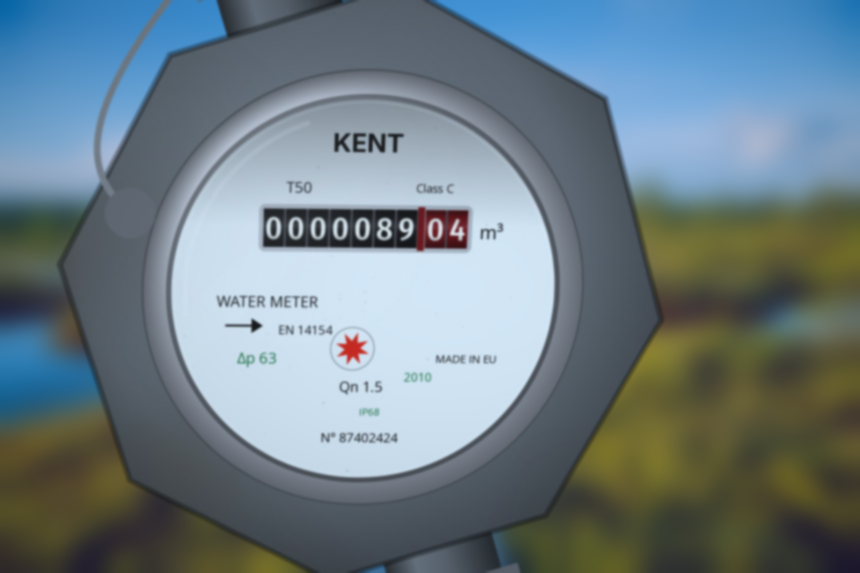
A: 89.04; m³
